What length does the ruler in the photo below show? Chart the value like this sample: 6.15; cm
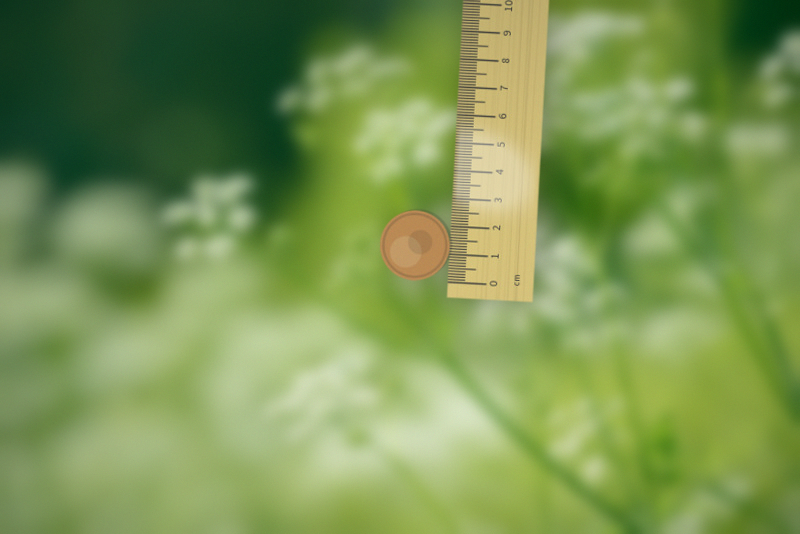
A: 2.5; cm
